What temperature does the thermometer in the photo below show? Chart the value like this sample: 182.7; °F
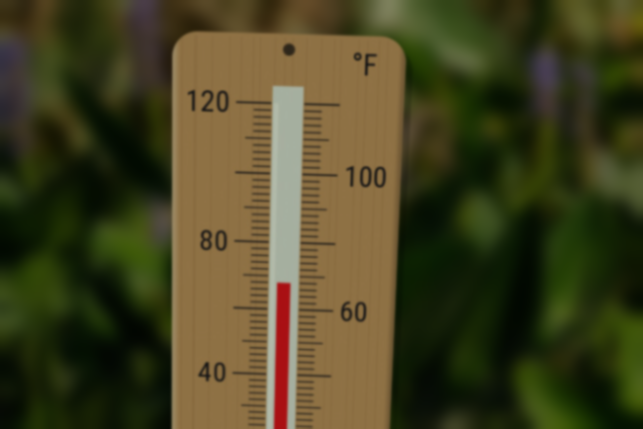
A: 68; °F
